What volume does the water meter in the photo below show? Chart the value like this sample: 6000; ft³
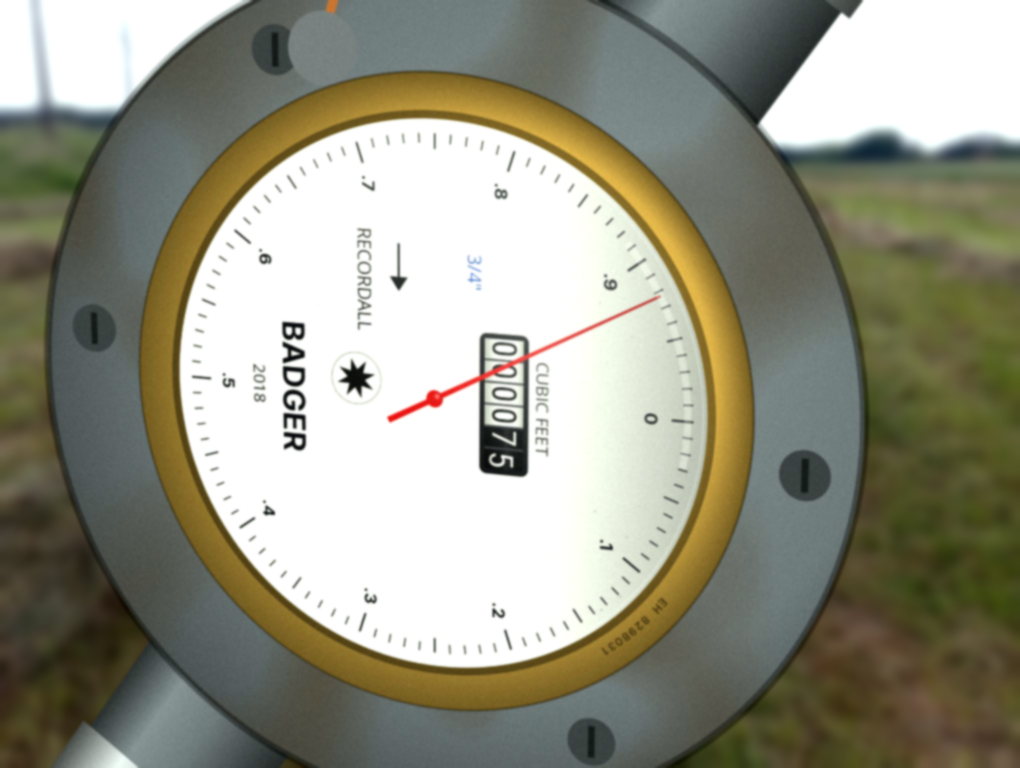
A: 74.92; ft³
